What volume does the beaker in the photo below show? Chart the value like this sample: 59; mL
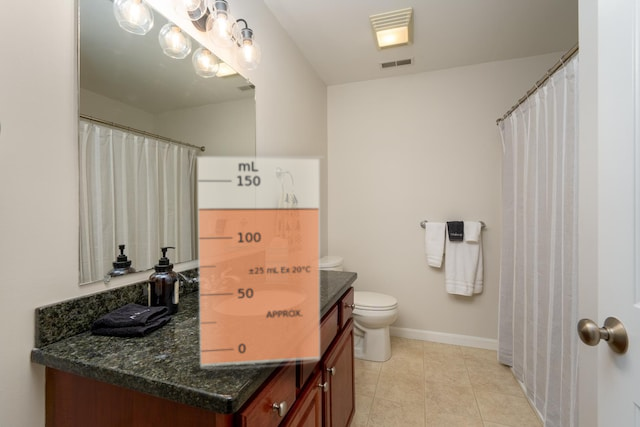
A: 125; mL
